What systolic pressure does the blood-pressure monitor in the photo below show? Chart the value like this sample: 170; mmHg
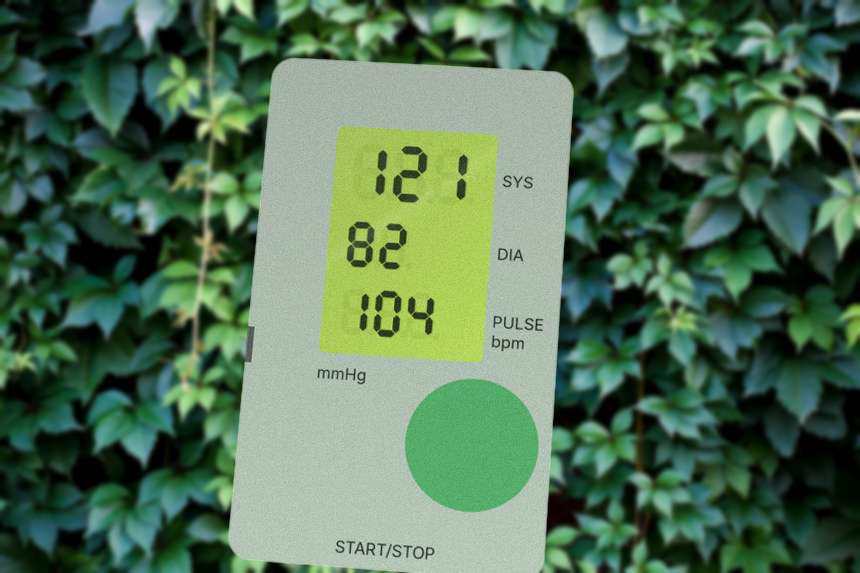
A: 121; mmHg
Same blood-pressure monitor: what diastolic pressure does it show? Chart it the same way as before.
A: 82; mmHg
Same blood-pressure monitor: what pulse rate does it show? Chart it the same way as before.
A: 104; bpm
